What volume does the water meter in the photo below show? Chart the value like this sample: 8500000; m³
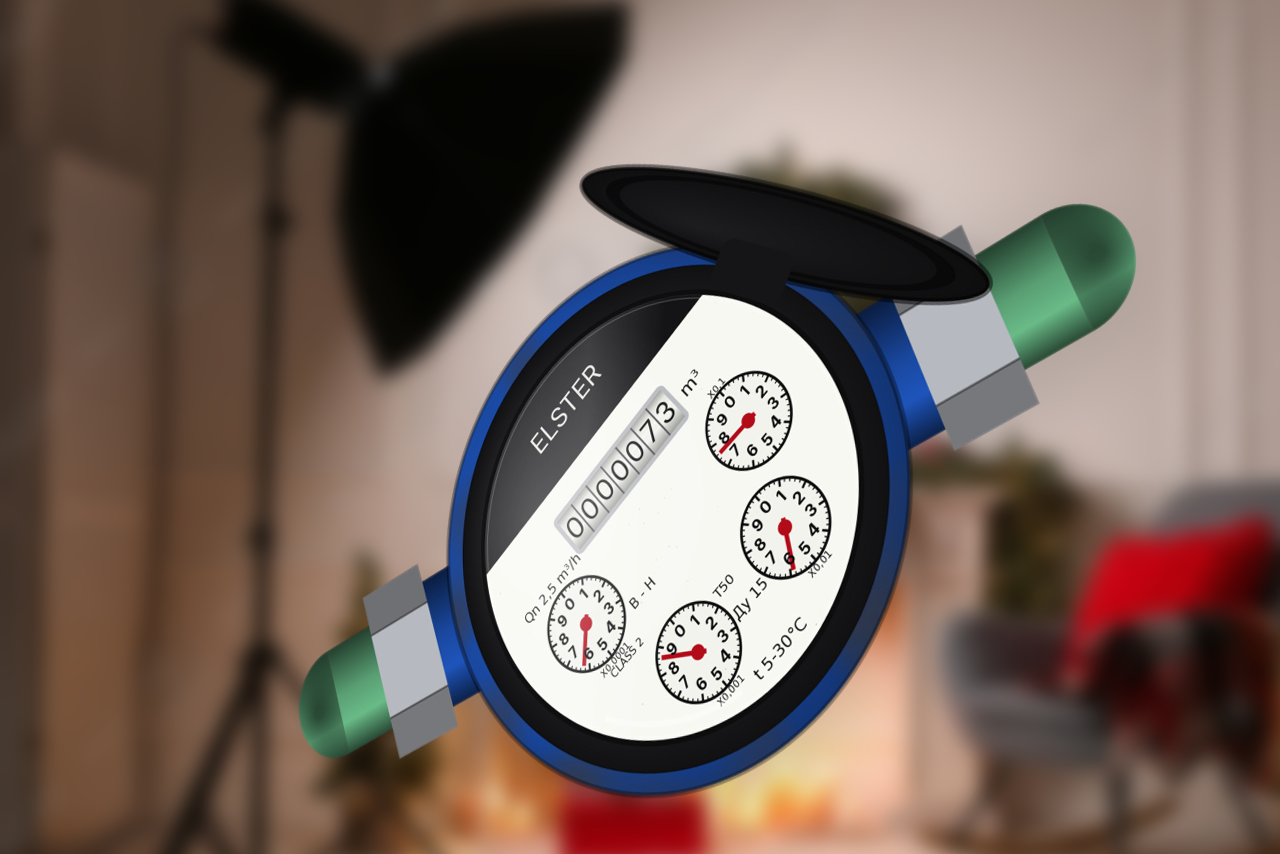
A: 73.7586; m³
